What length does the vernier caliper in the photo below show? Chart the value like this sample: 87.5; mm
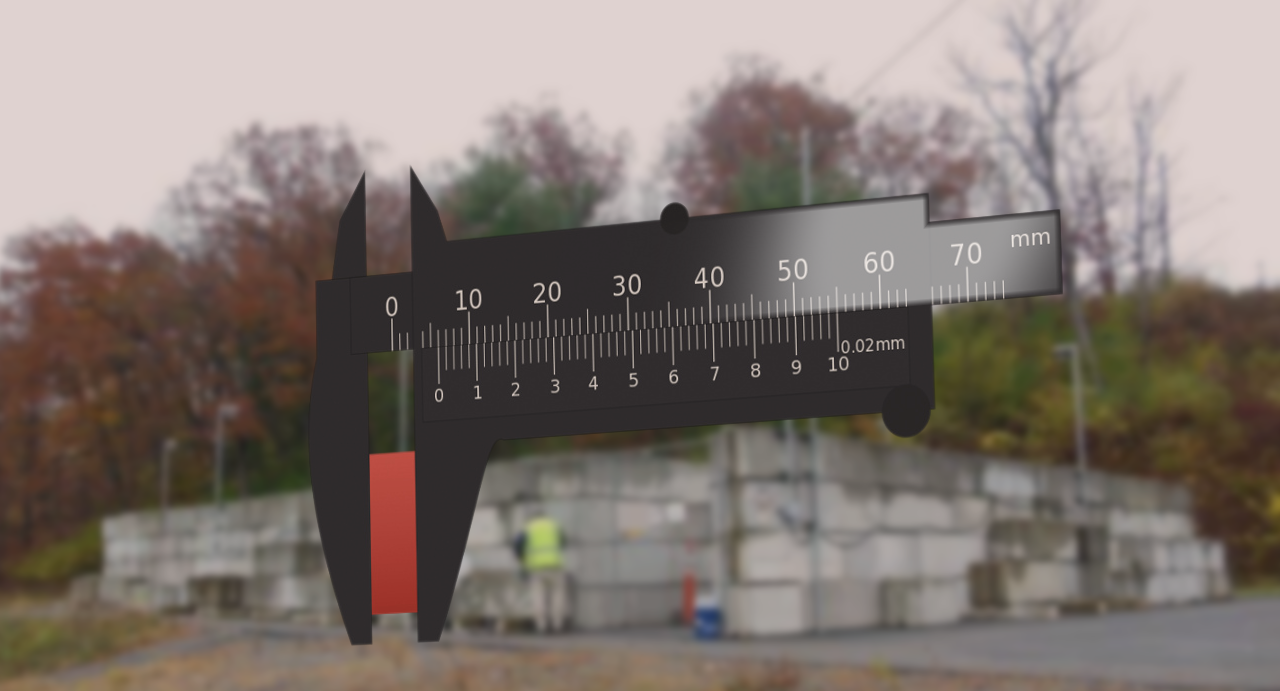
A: 6.0; mm
